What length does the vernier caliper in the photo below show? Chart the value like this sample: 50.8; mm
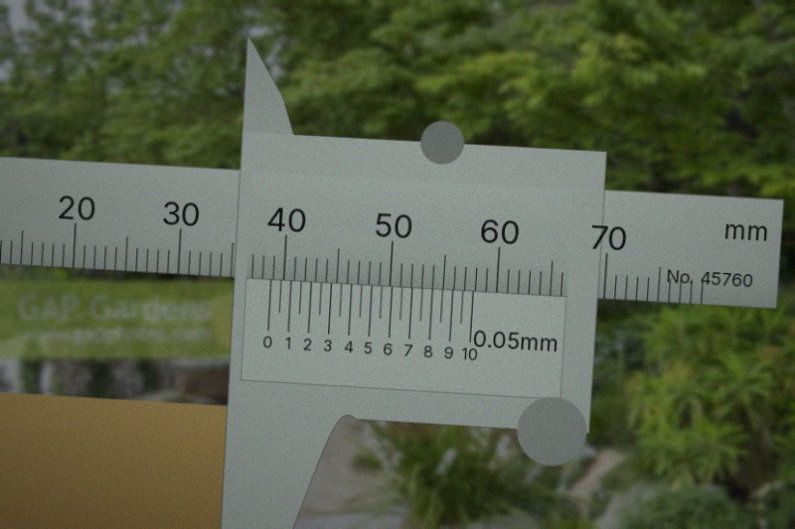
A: 38.8; mm
